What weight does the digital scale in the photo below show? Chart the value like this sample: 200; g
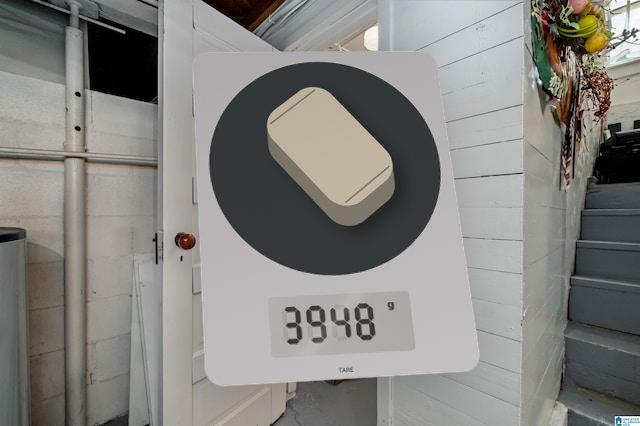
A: 3948; g
